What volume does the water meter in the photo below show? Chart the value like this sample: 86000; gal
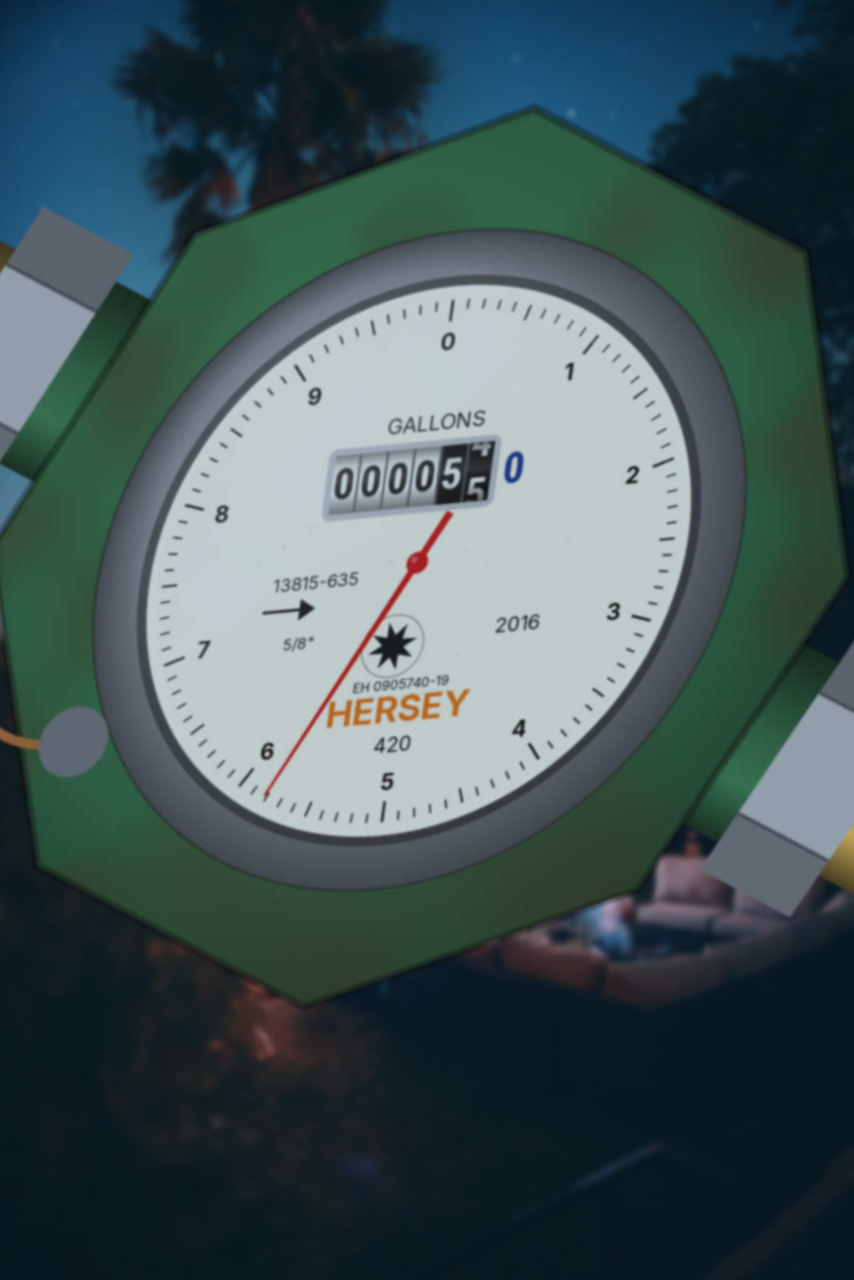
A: 545.8; gal
